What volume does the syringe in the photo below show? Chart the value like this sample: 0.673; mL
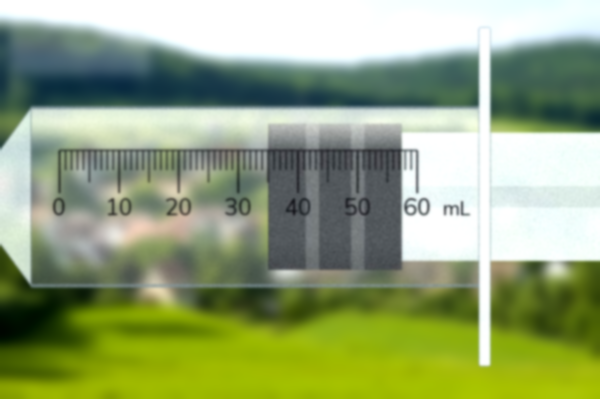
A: 35; mL
